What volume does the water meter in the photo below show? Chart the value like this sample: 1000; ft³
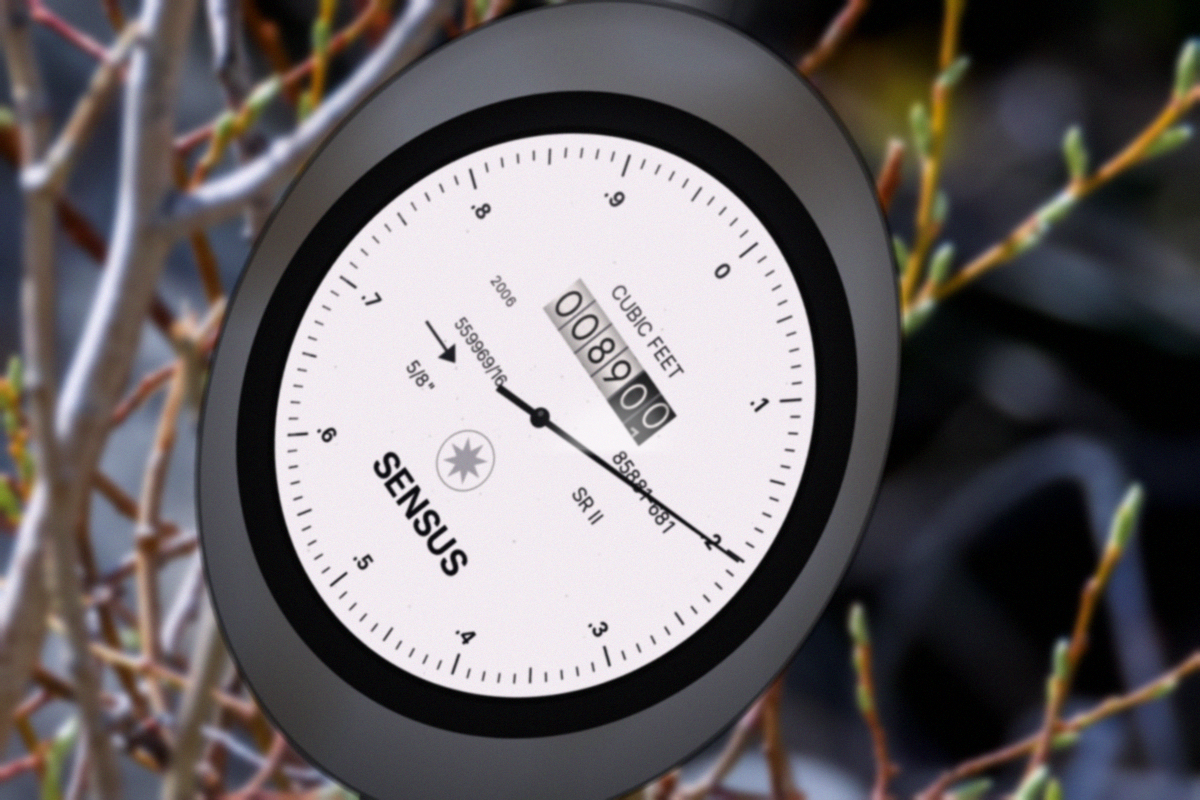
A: 8900.20; ft³
